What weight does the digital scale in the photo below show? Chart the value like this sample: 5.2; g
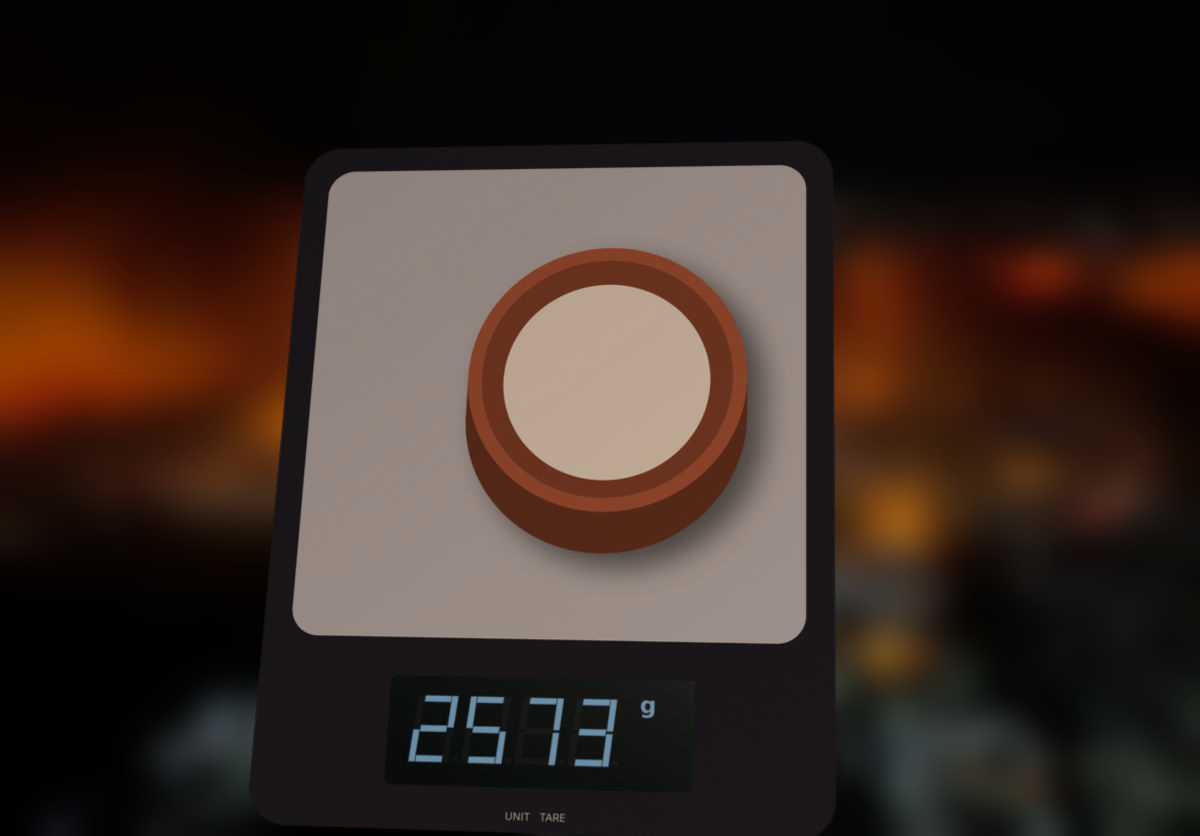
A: 2573; g
